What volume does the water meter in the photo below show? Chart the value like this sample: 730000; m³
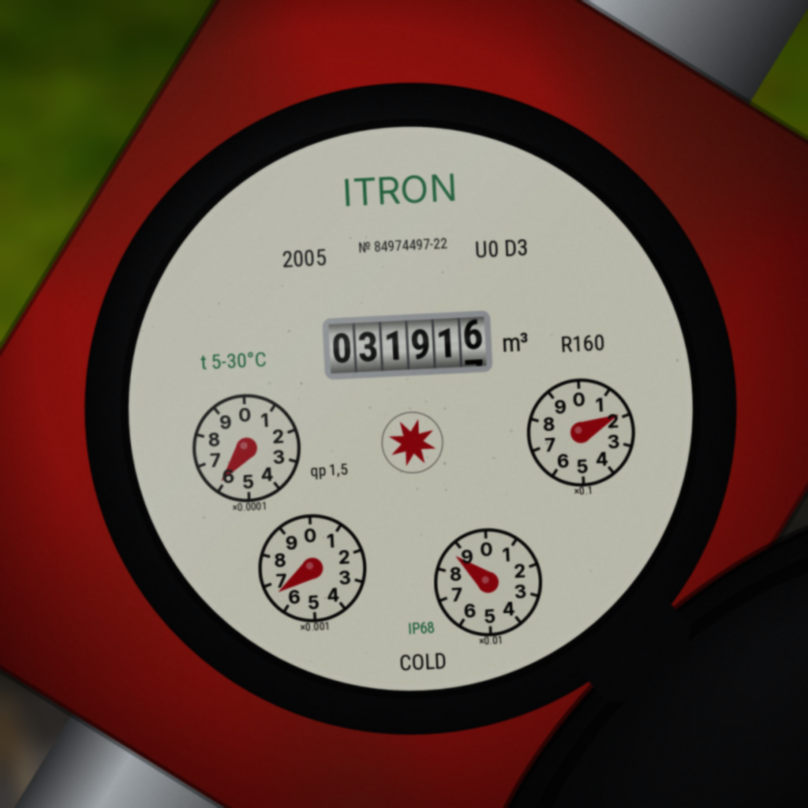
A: 31916.1866; m³
